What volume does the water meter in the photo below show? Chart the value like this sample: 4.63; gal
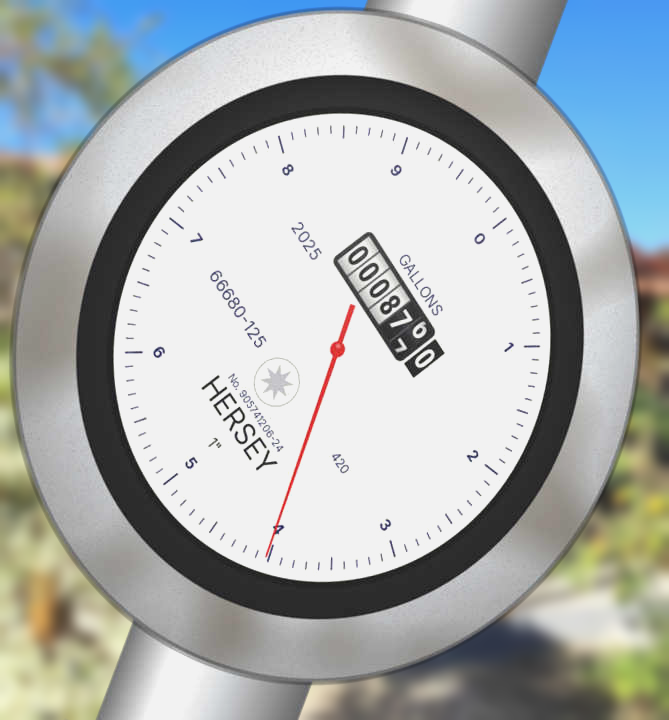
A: 8764.0; gal
